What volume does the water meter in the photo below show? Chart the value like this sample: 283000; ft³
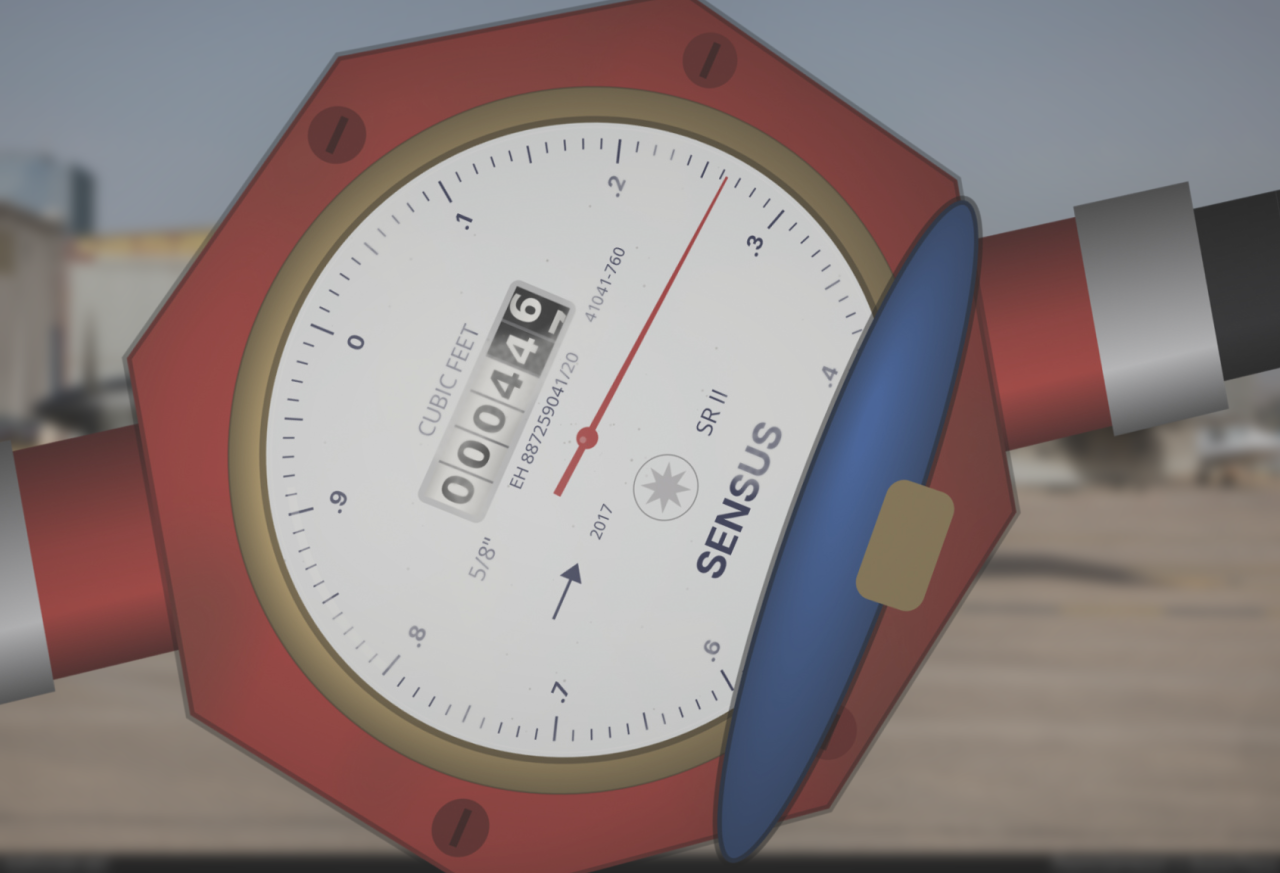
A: 446.26; ft³
